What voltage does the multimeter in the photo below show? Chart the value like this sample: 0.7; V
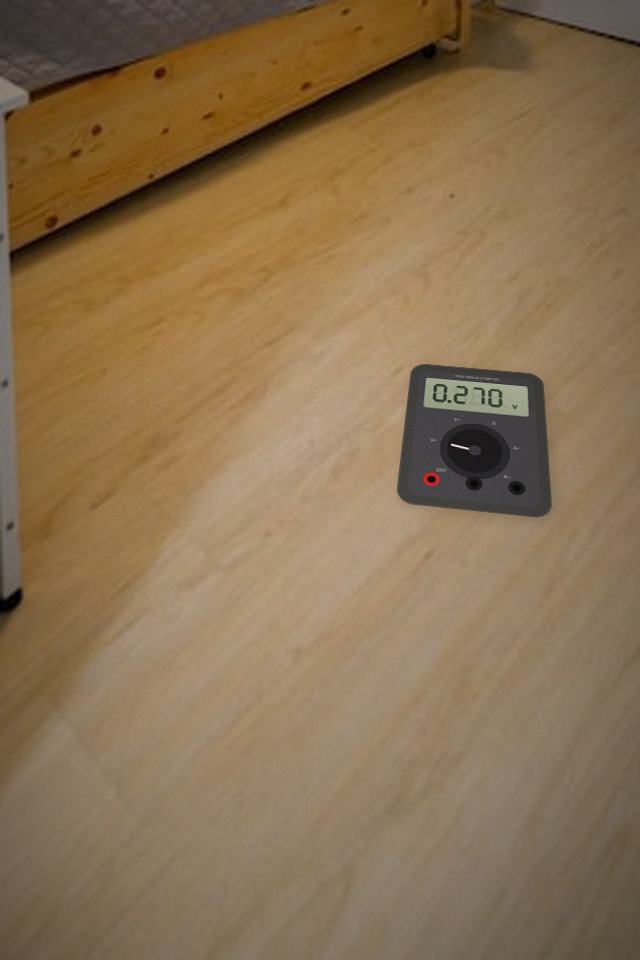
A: 0.270; V
